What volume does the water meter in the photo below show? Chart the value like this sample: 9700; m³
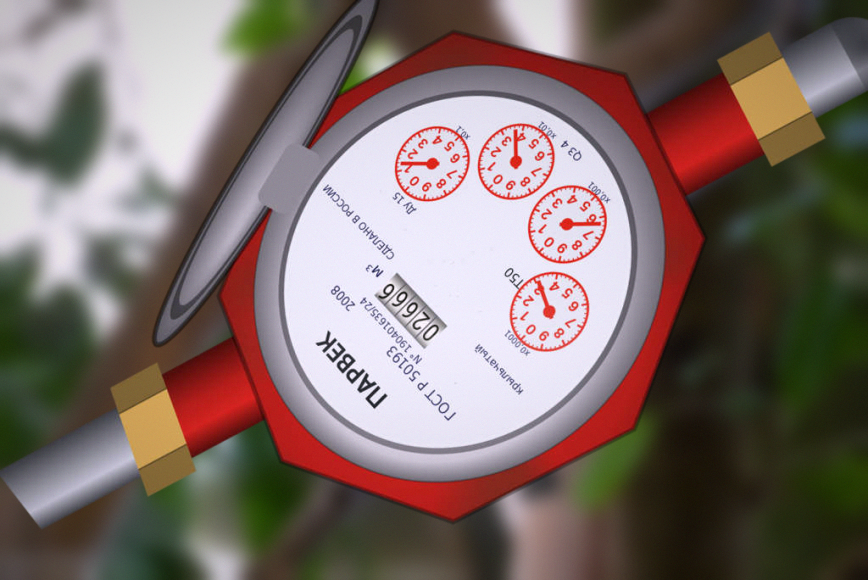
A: 2666.1363; m³
